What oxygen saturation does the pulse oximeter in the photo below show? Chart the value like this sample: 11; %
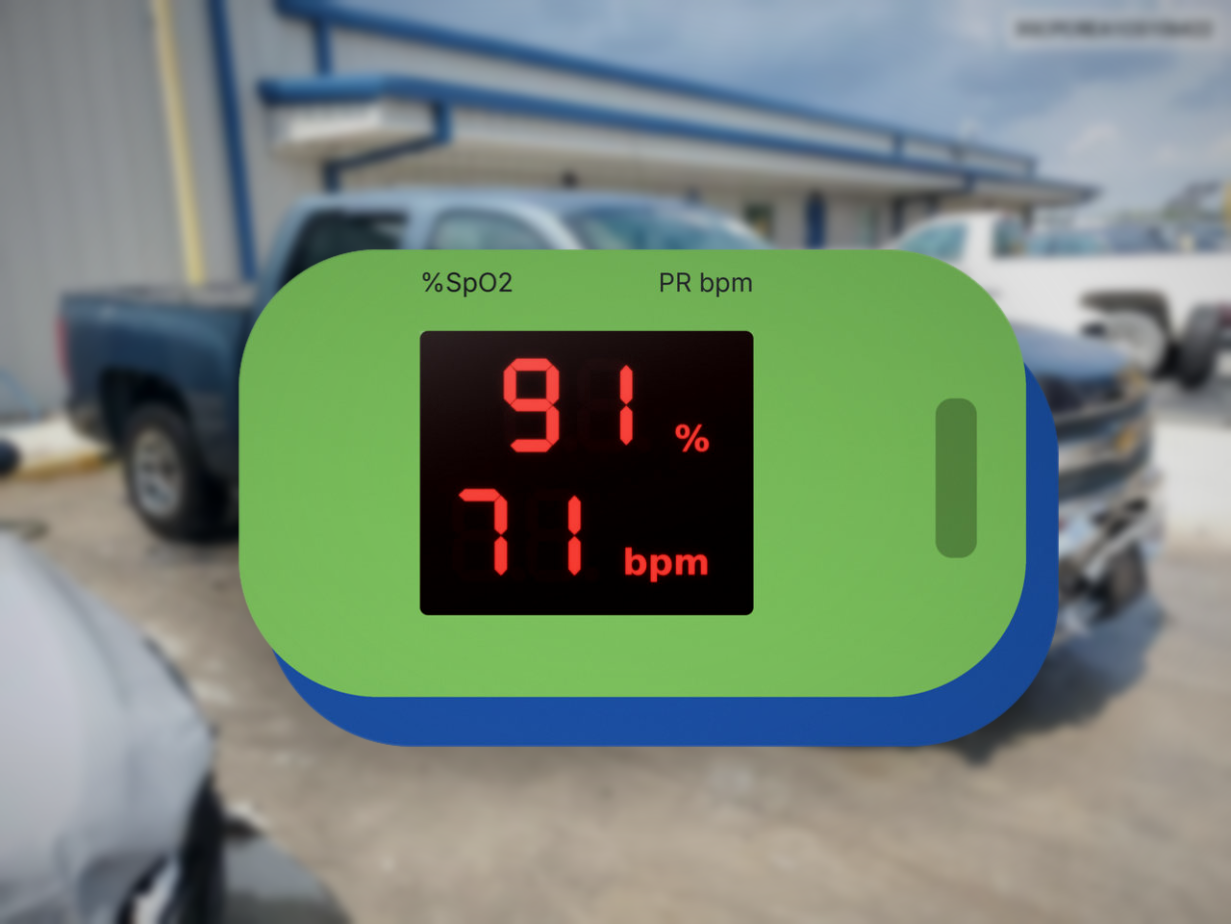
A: 91; %
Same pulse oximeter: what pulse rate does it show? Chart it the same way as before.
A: 71; bpm
